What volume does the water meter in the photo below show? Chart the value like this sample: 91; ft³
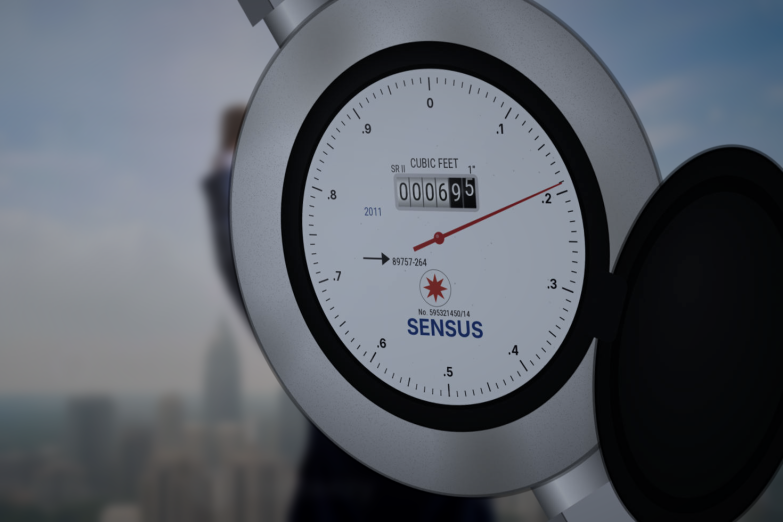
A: 695.19; ft³
